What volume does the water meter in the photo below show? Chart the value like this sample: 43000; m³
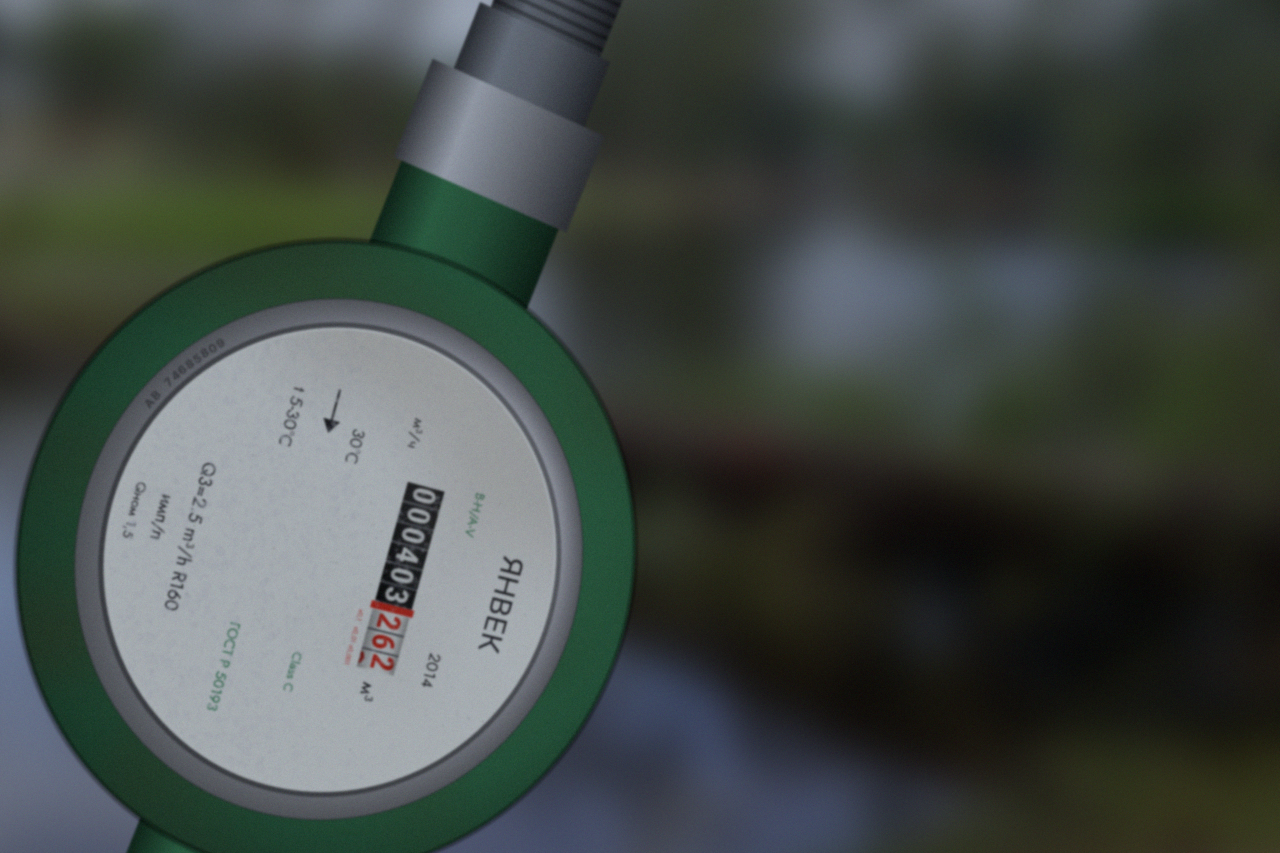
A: 403.262; m³
